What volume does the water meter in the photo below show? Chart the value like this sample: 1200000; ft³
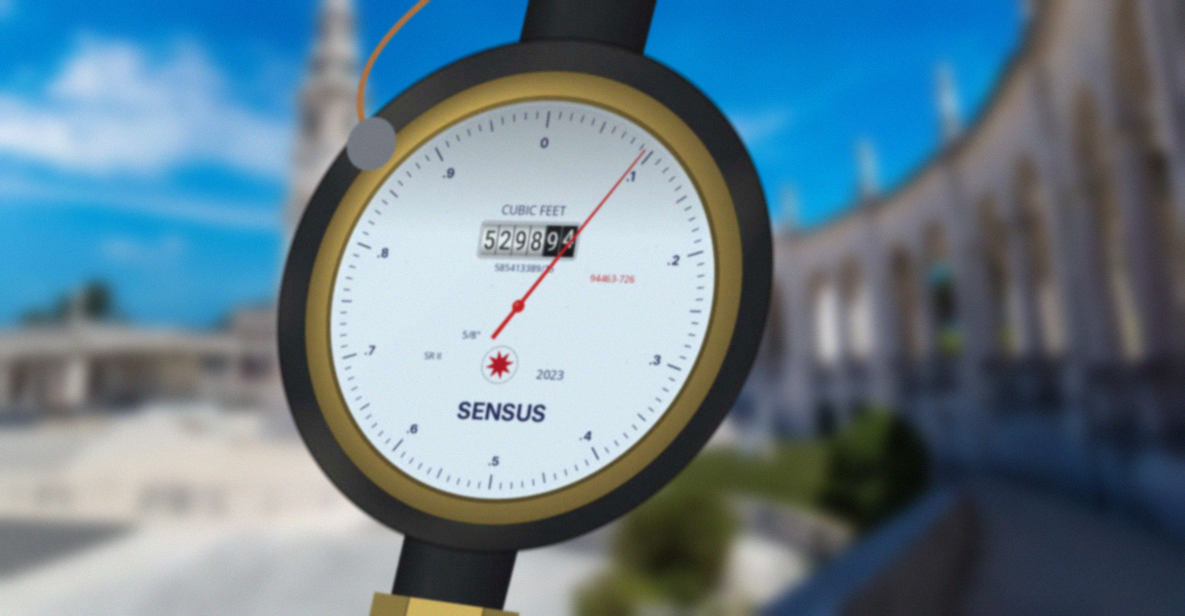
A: 529894.09; ft³
